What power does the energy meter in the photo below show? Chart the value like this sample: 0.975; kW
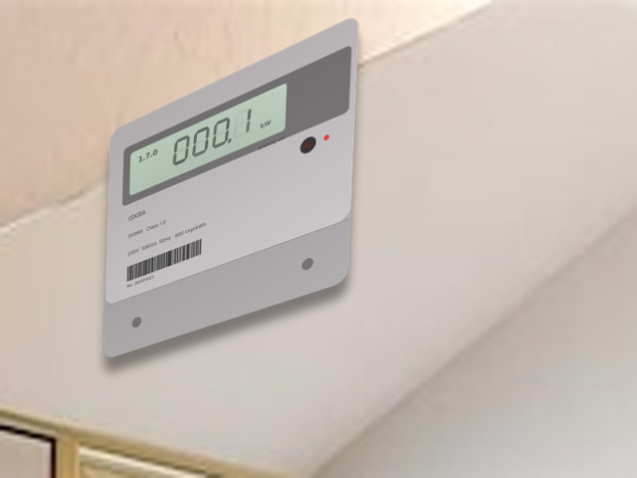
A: 0.1; kW
